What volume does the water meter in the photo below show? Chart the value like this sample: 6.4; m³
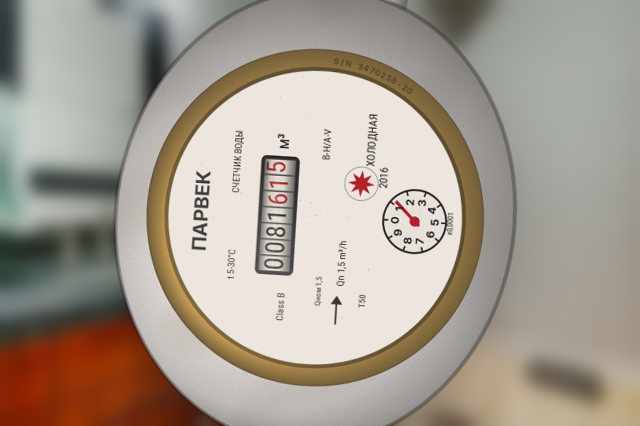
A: 81.6151; m³
